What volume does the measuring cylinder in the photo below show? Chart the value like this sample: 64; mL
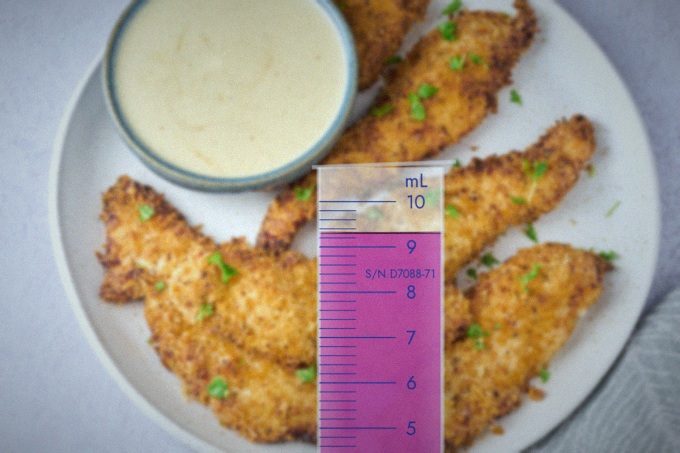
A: 9.3; mL
